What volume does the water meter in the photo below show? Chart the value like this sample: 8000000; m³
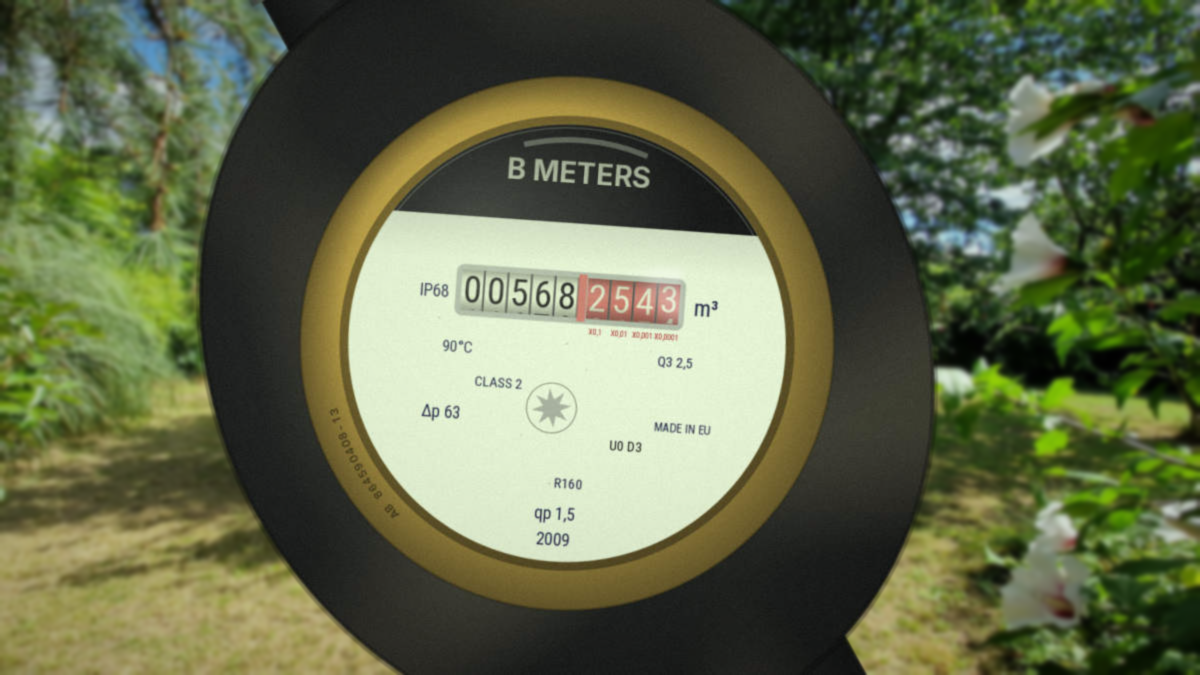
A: 568.2543; m³
